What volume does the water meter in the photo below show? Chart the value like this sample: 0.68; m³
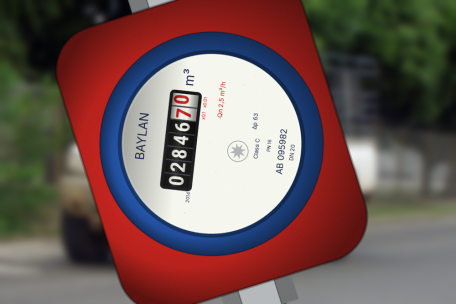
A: 2846.70; m³
